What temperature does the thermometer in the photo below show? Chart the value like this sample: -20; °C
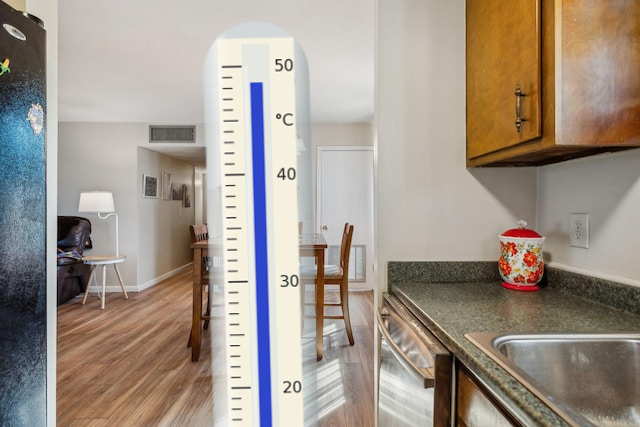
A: 48.5; °C
